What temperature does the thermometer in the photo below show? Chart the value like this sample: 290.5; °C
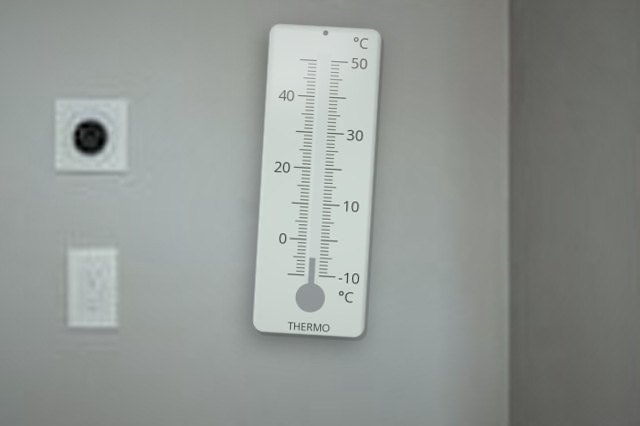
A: -5; °C
